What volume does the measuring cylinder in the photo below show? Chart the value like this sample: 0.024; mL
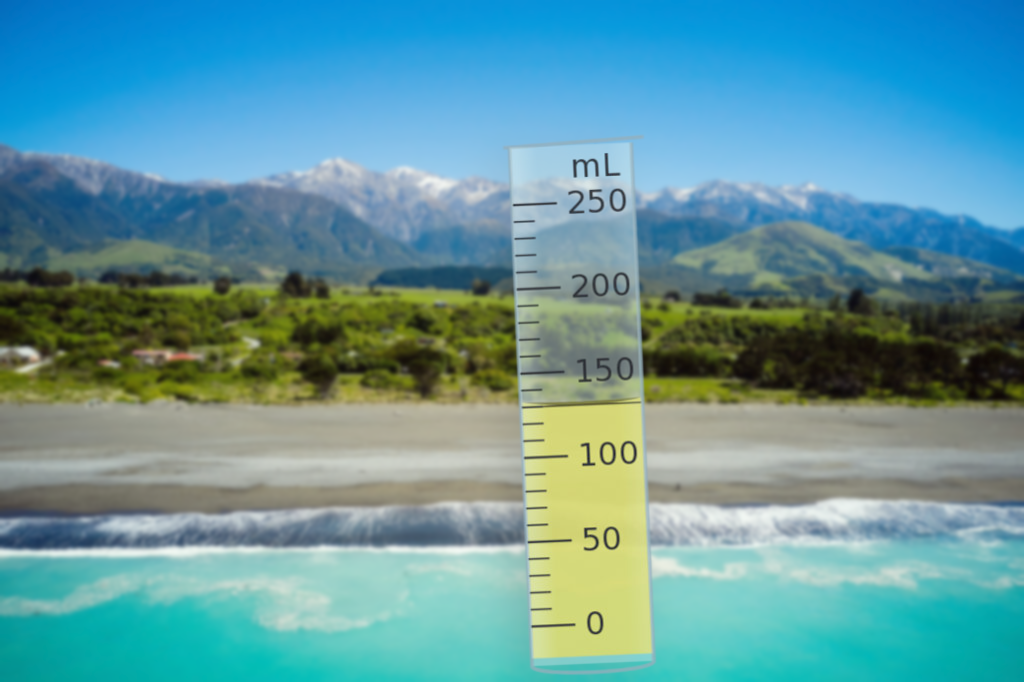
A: 130; mL
